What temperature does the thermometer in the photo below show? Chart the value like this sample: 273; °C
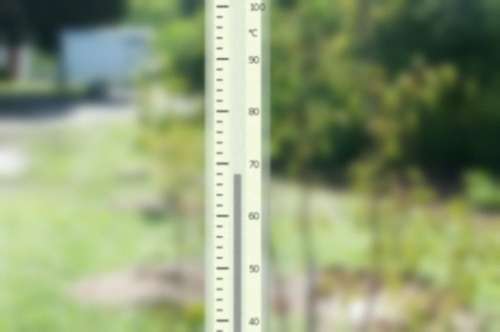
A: 68; °C
